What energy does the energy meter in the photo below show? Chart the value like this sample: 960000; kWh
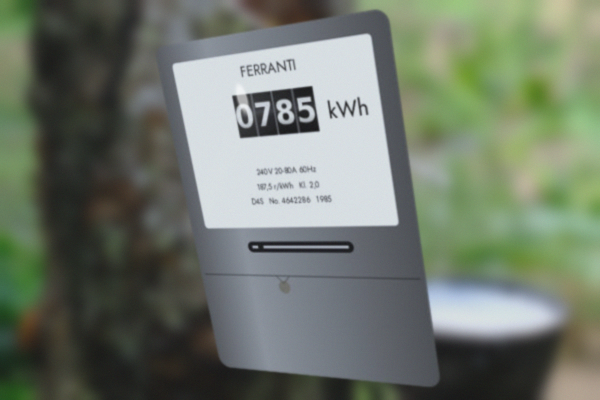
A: 785; kWh
